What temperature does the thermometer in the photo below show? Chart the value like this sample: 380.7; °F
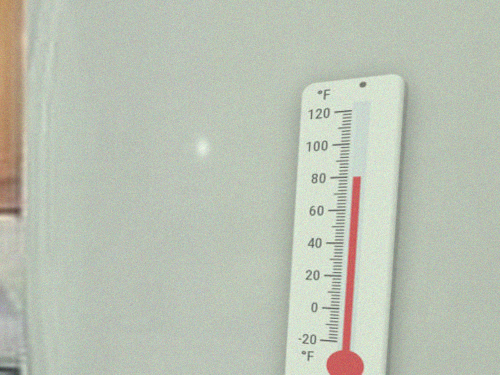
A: 80; °F
